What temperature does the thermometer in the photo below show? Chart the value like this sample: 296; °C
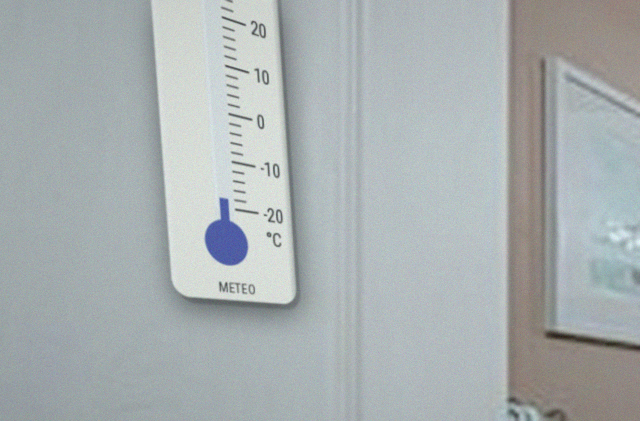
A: -18; °C
